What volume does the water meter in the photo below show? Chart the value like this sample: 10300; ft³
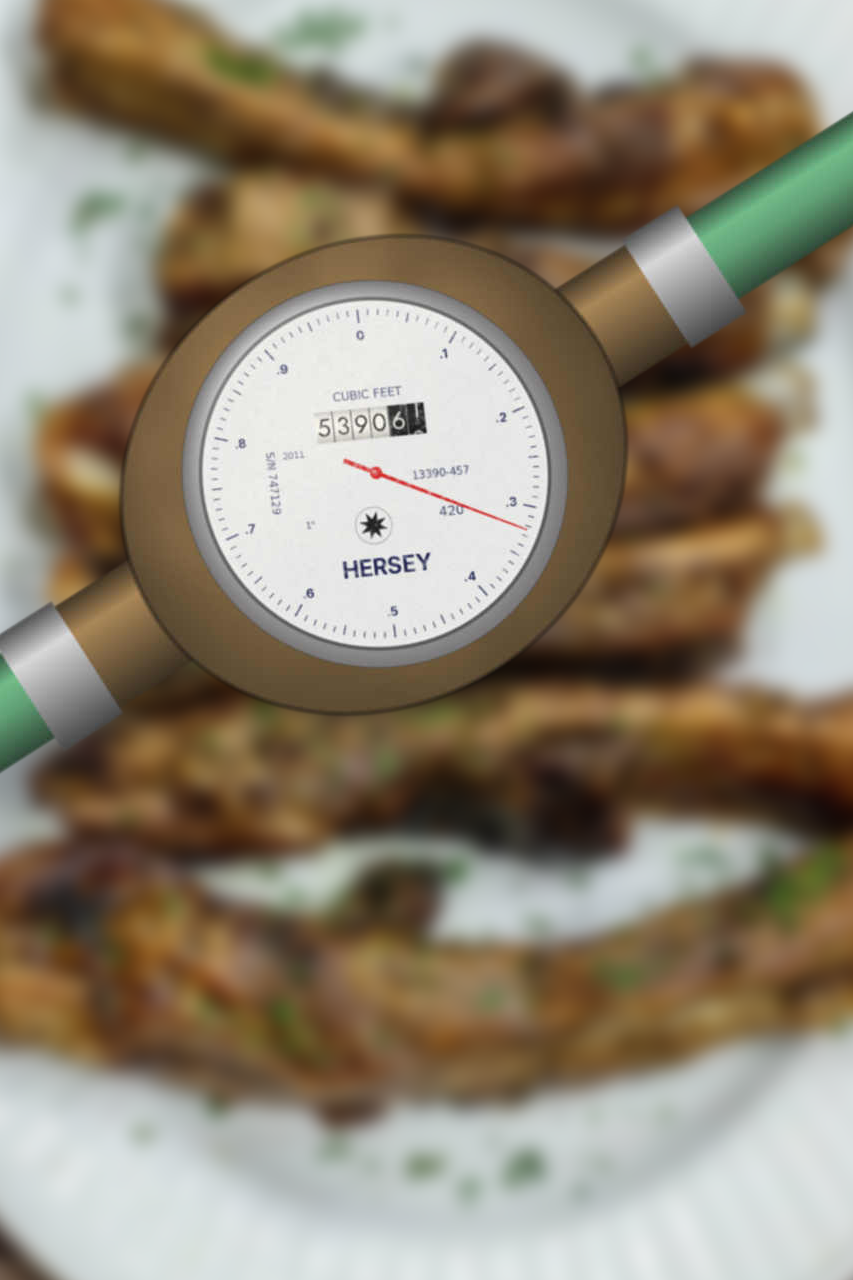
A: 539061.32; ft³
